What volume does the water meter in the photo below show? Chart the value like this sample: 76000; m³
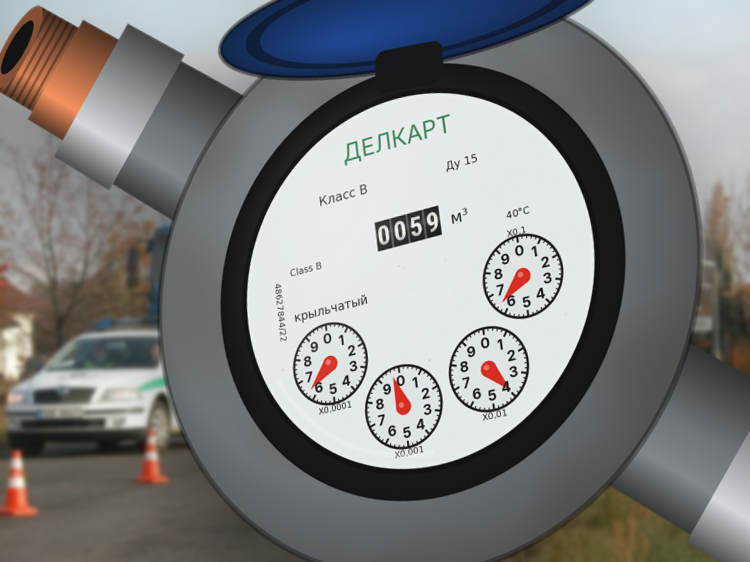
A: 59.6396; m³
